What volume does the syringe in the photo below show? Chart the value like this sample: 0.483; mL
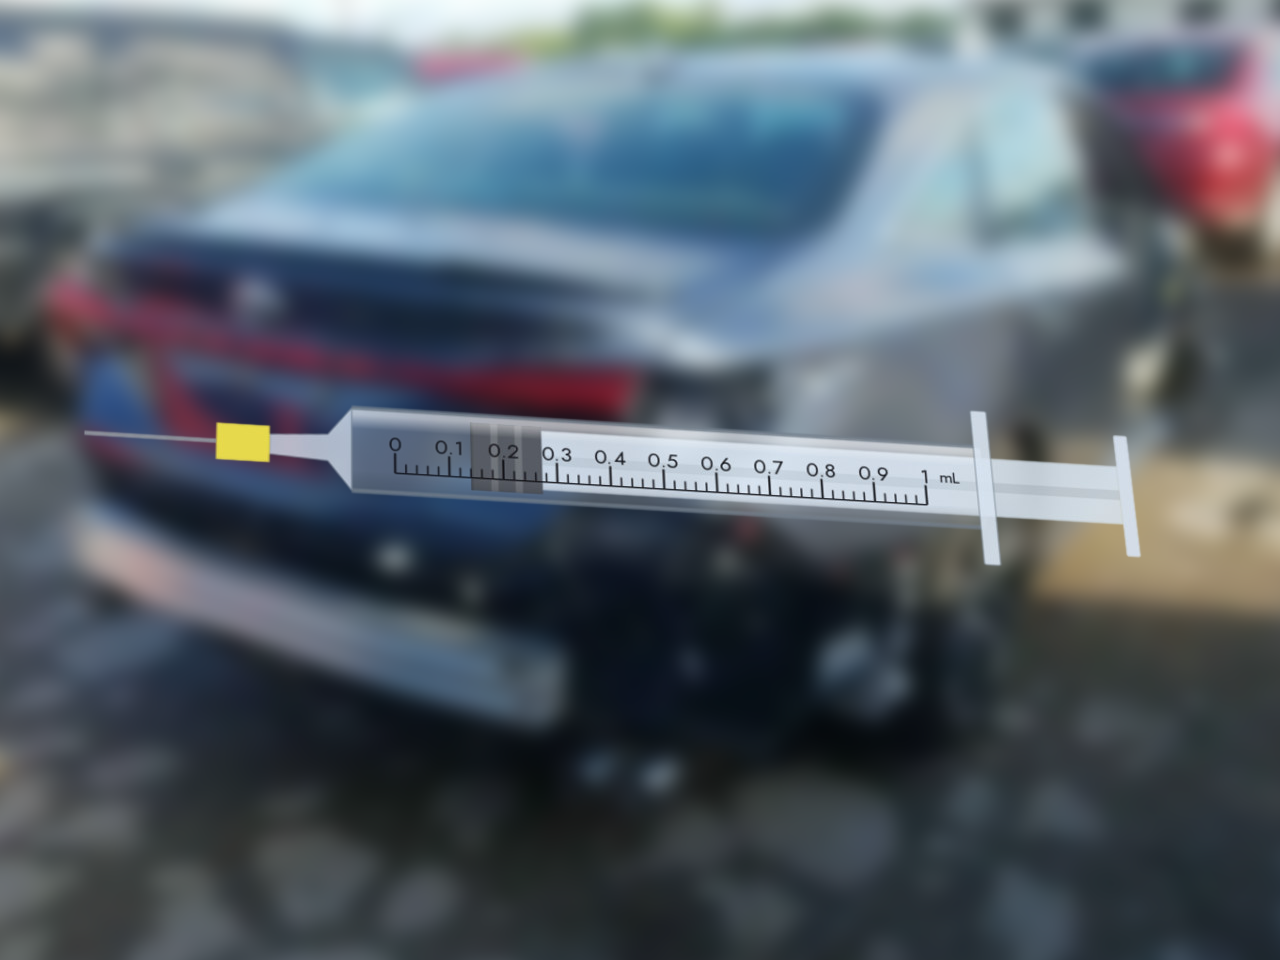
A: 0.14; mL
